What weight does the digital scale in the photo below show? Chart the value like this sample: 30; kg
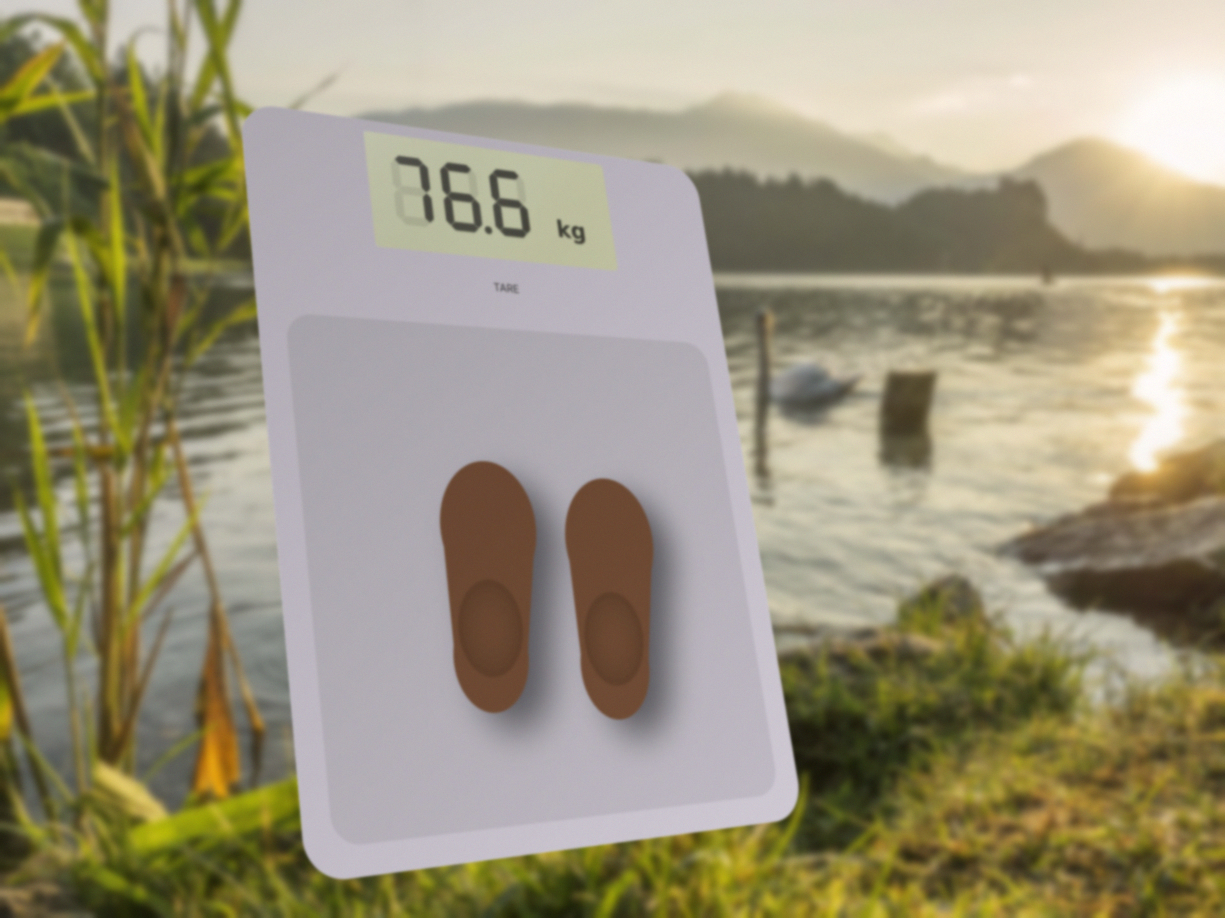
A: 76.6; kg
